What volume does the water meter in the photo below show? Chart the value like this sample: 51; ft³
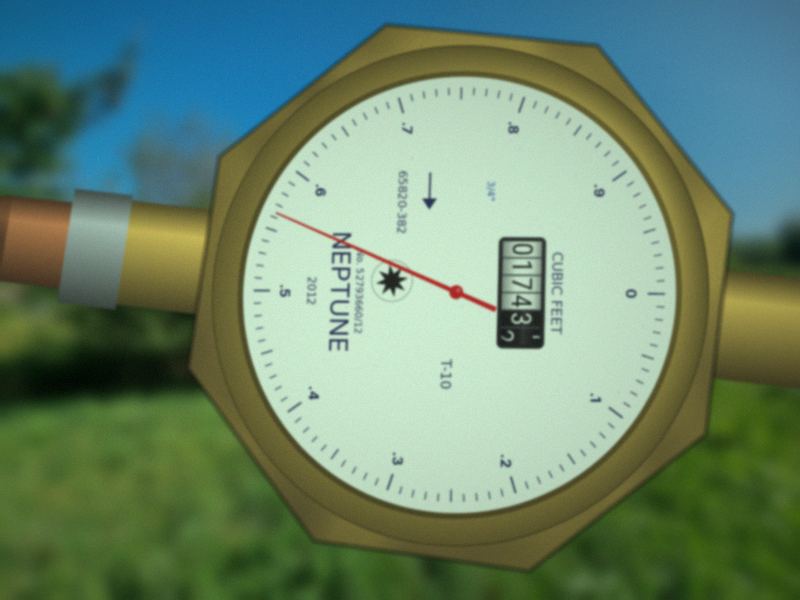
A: 17431.56; ft³
